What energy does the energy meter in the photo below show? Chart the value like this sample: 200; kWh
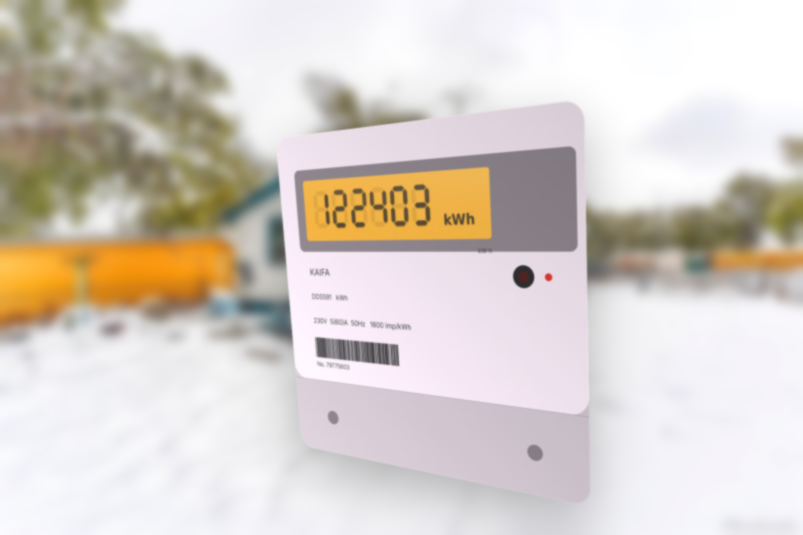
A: 122403; kWh
